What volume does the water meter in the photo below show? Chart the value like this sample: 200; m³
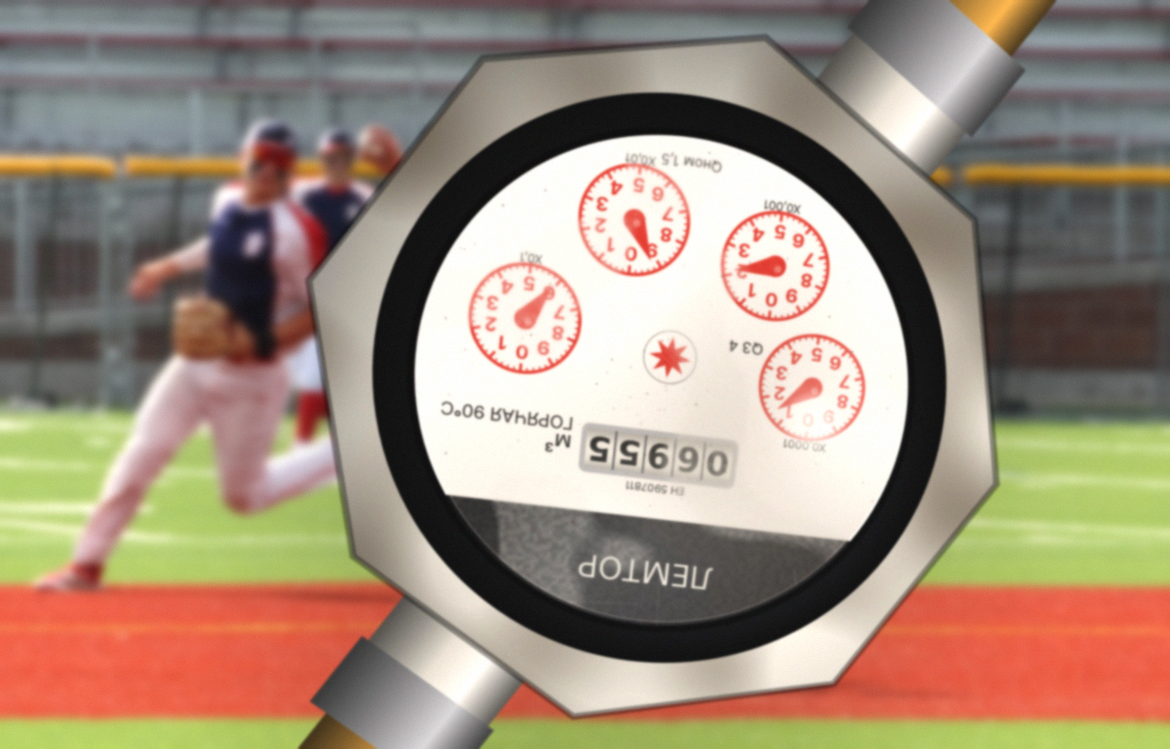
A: 6955.5921; m³
